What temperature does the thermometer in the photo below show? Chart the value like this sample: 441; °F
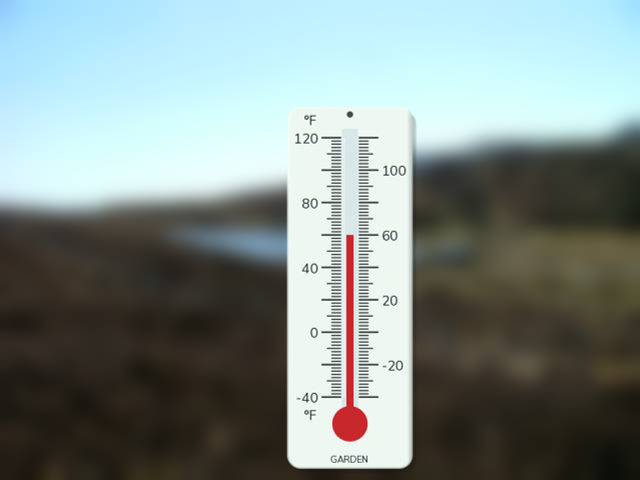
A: 60; °F
